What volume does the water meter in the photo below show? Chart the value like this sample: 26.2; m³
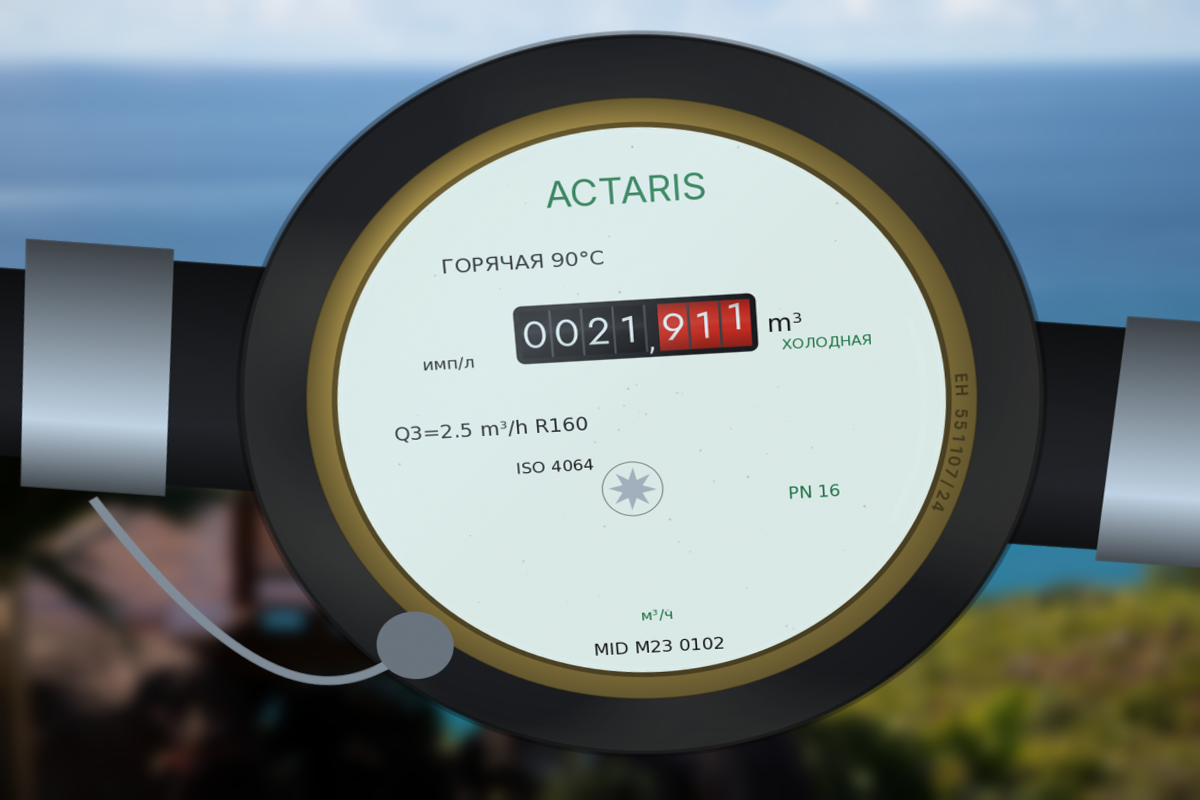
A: 21.911; m³
